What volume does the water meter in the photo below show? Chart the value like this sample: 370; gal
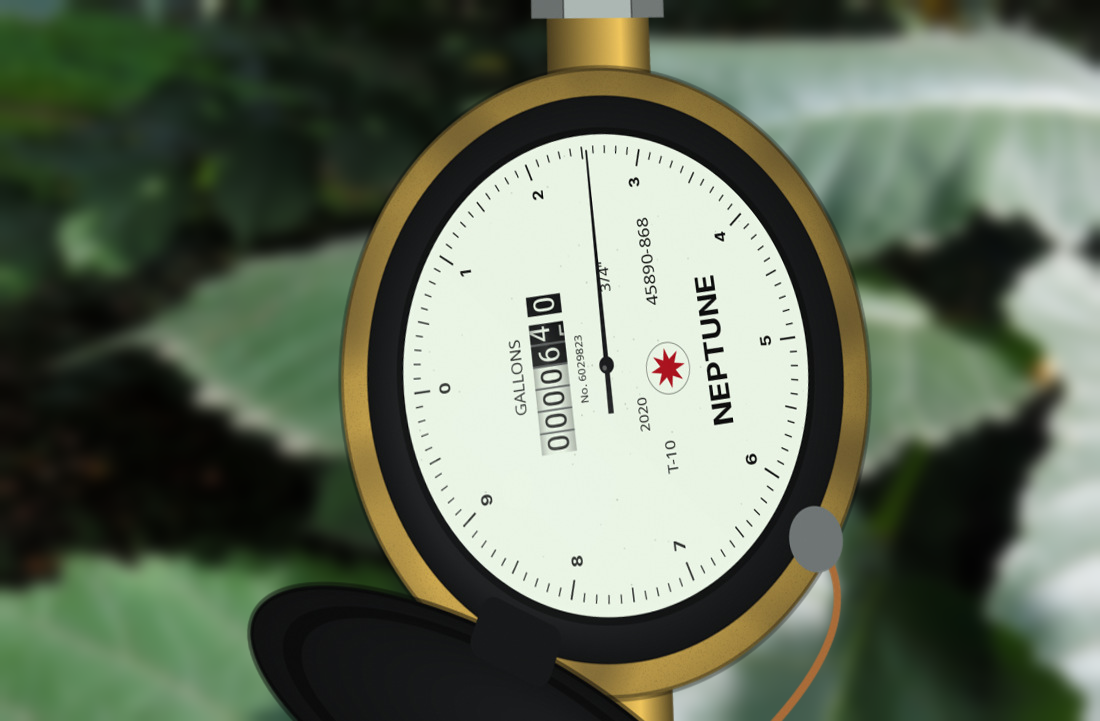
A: 642.5; gal
